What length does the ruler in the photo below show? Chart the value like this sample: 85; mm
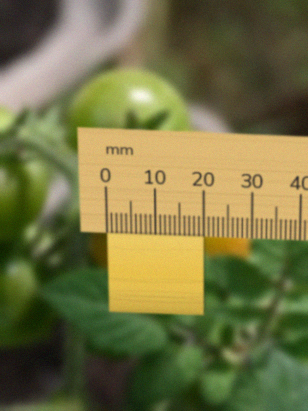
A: 20; mm
